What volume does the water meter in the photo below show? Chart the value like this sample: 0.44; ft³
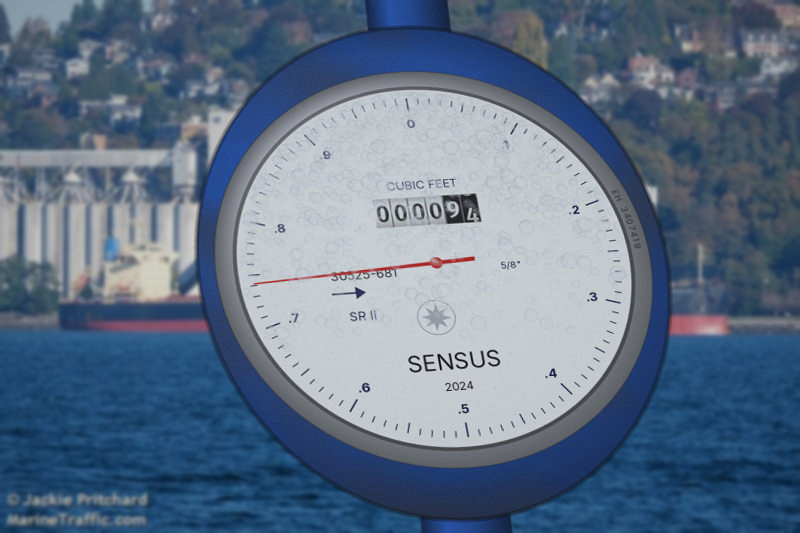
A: 93.74; ft³
